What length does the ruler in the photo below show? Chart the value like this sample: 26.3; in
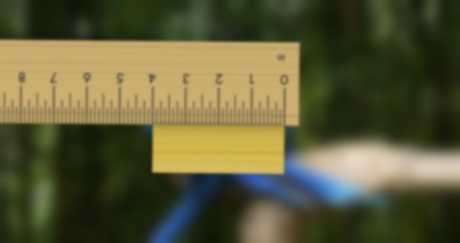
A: 4; in
